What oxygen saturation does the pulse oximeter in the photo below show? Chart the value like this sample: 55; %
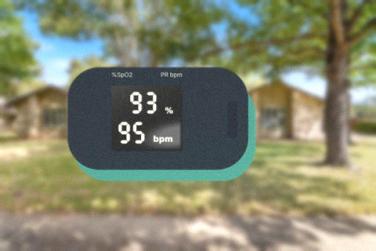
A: 93; %
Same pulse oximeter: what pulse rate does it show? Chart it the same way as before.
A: 95; bpm
